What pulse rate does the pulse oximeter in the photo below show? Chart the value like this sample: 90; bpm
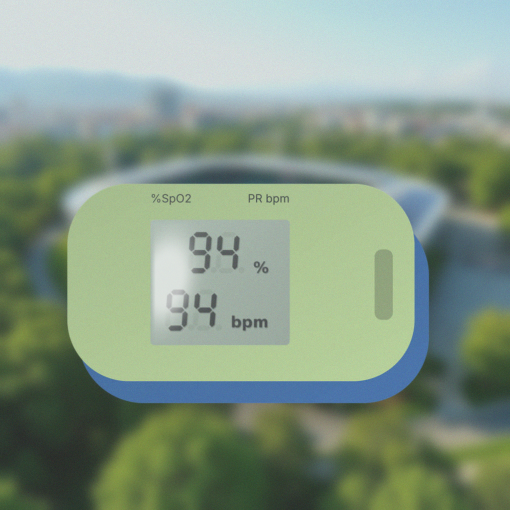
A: 94; bpm
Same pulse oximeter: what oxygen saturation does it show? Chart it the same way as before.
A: 94; %
